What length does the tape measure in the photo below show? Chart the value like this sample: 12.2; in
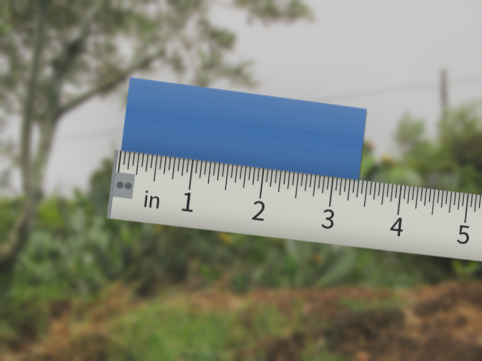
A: 3.375; in
